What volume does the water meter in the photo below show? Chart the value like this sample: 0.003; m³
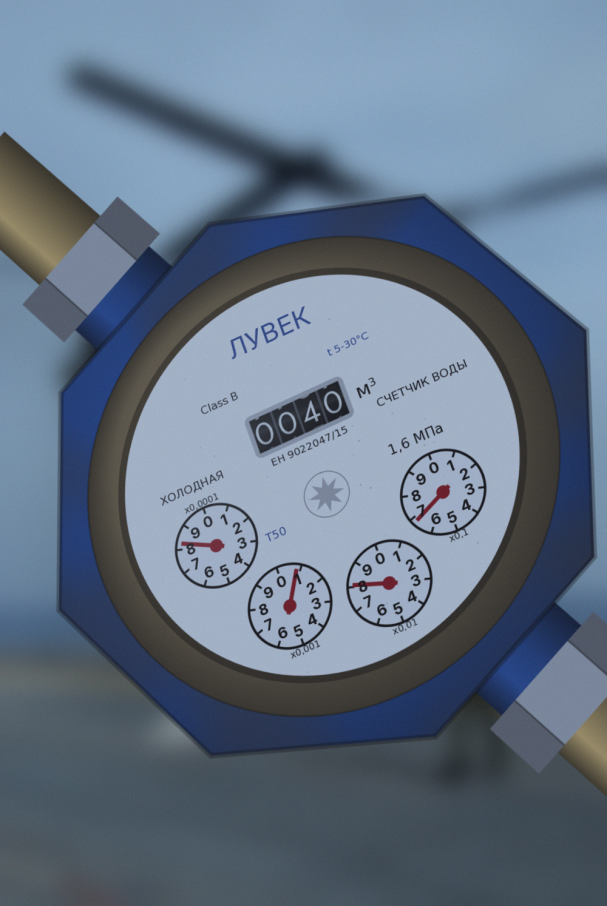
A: 40.6808; m³
